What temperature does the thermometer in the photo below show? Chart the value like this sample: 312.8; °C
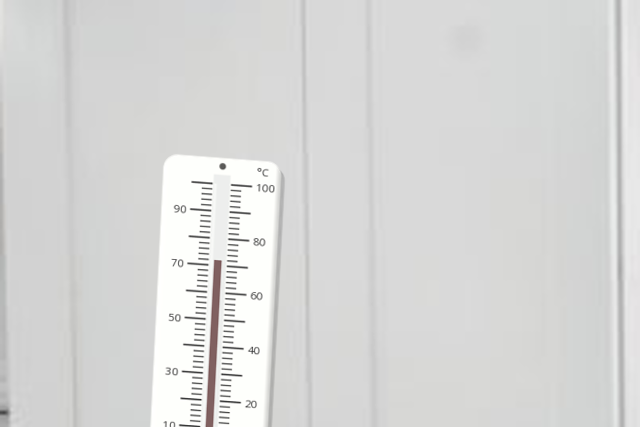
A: 72; °C
